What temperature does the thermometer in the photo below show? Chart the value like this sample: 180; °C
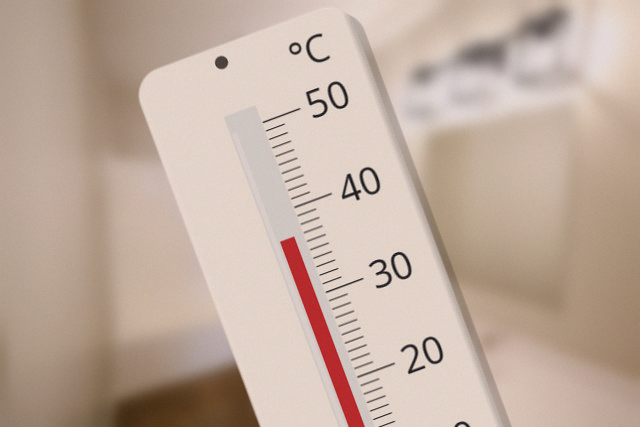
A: 37; °C
